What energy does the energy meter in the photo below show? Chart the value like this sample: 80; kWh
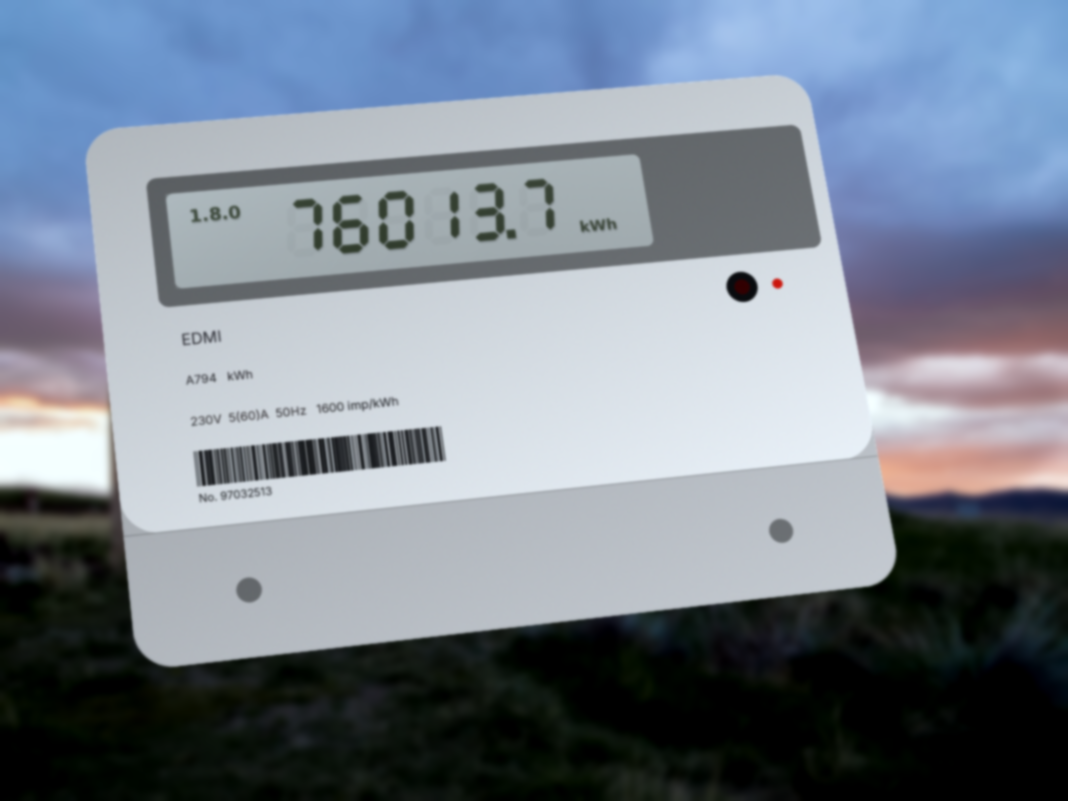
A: 76013.7; kWh
